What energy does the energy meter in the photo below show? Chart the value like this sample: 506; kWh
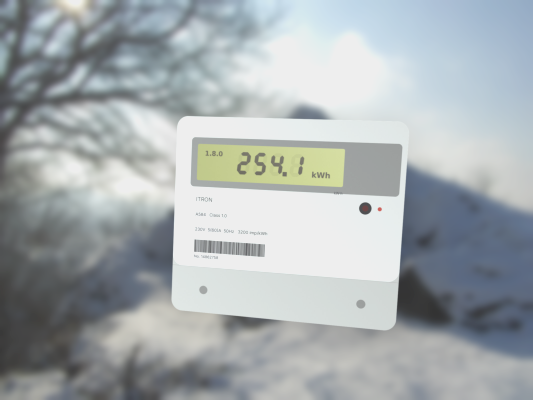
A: 254.1; kWh
